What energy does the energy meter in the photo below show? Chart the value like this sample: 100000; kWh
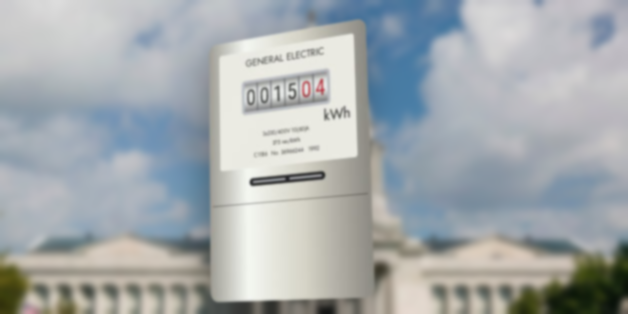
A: 15.04; kWh
